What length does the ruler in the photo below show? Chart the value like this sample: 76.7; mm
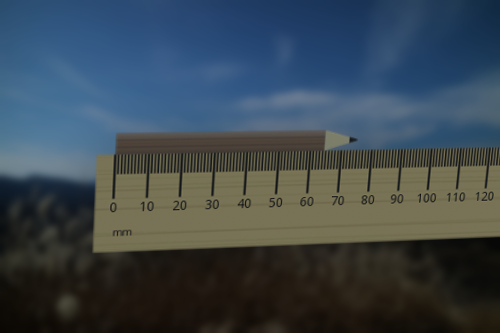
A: 75; mm
